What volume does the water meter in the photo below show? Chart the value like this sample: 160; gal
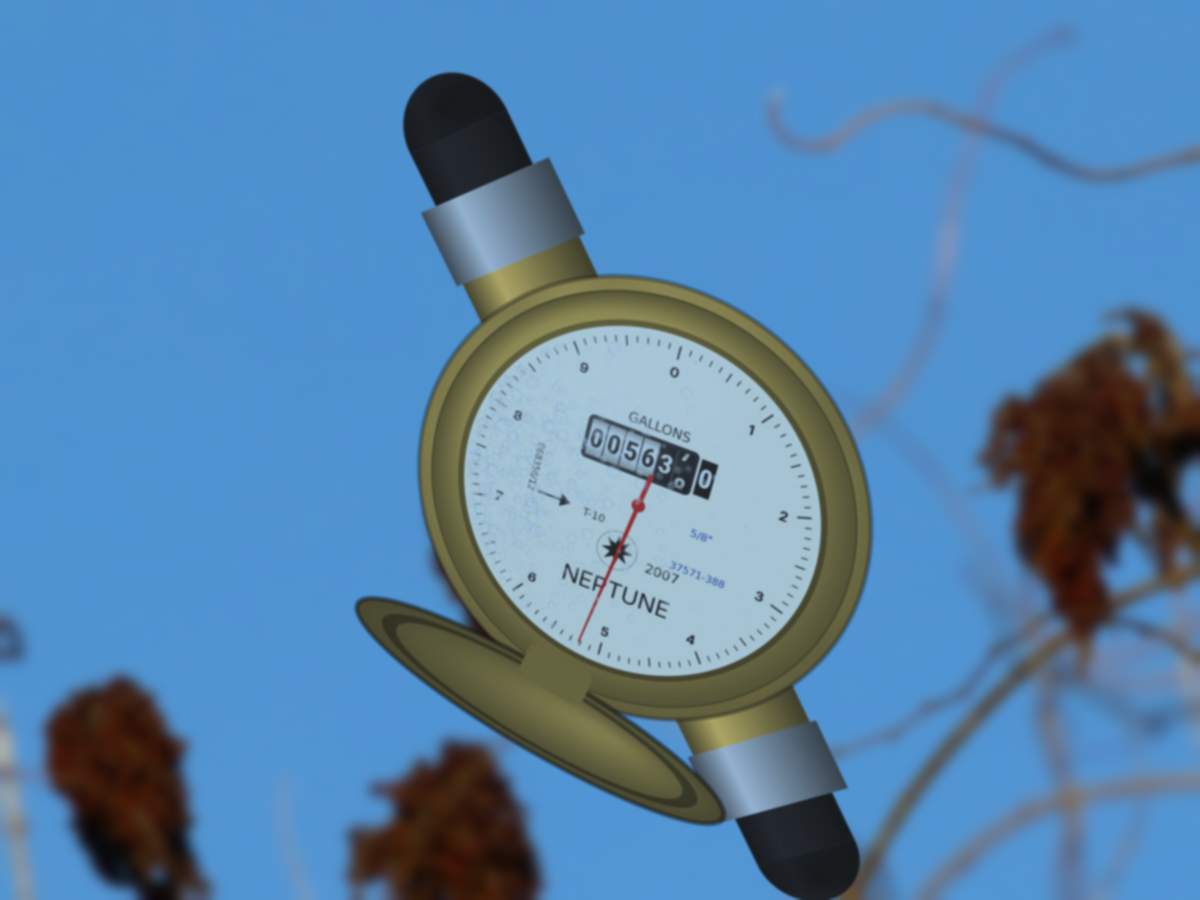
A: 56375.2; gal
